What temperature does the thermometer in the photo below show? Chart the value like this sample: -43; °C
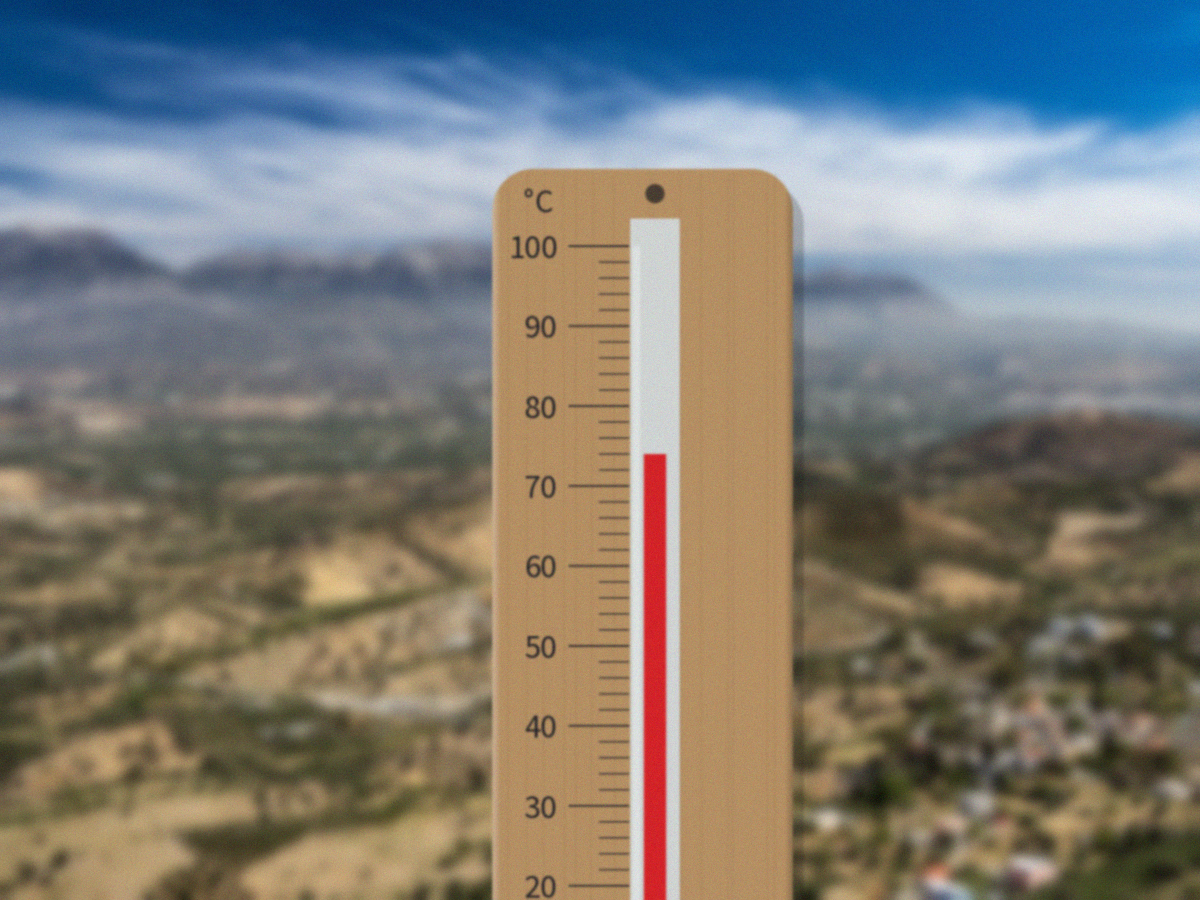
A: 74; °C
